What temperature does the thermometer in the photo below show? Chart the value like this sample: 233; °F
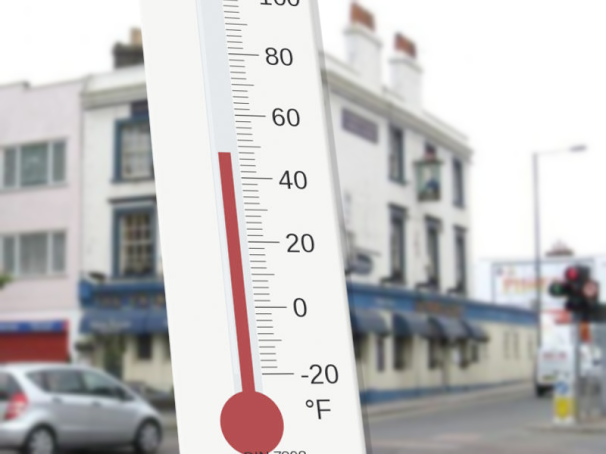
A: 48; °F
